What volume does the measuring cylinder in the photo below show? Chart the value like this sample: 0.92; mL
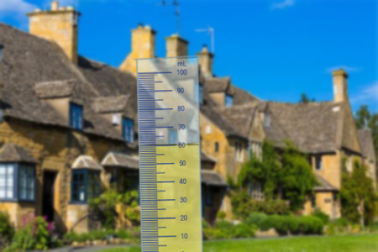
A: 60; mL
